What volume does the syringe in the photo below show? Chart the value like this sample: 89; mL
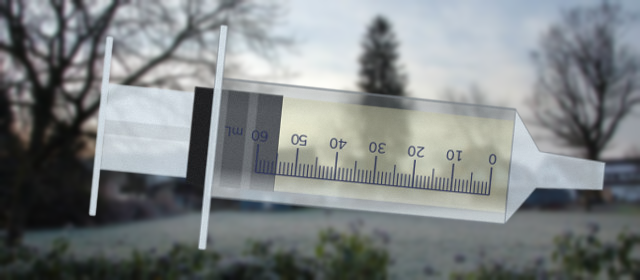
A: 55; mL
